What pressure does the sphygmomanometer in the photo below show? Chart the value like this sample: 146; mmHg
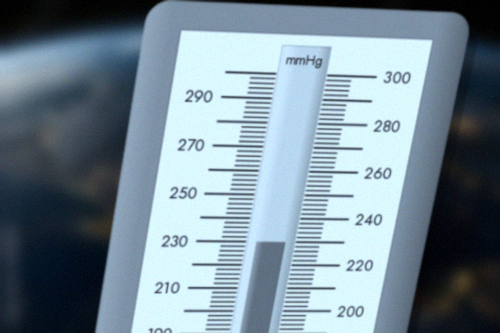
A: 230; mmHg
